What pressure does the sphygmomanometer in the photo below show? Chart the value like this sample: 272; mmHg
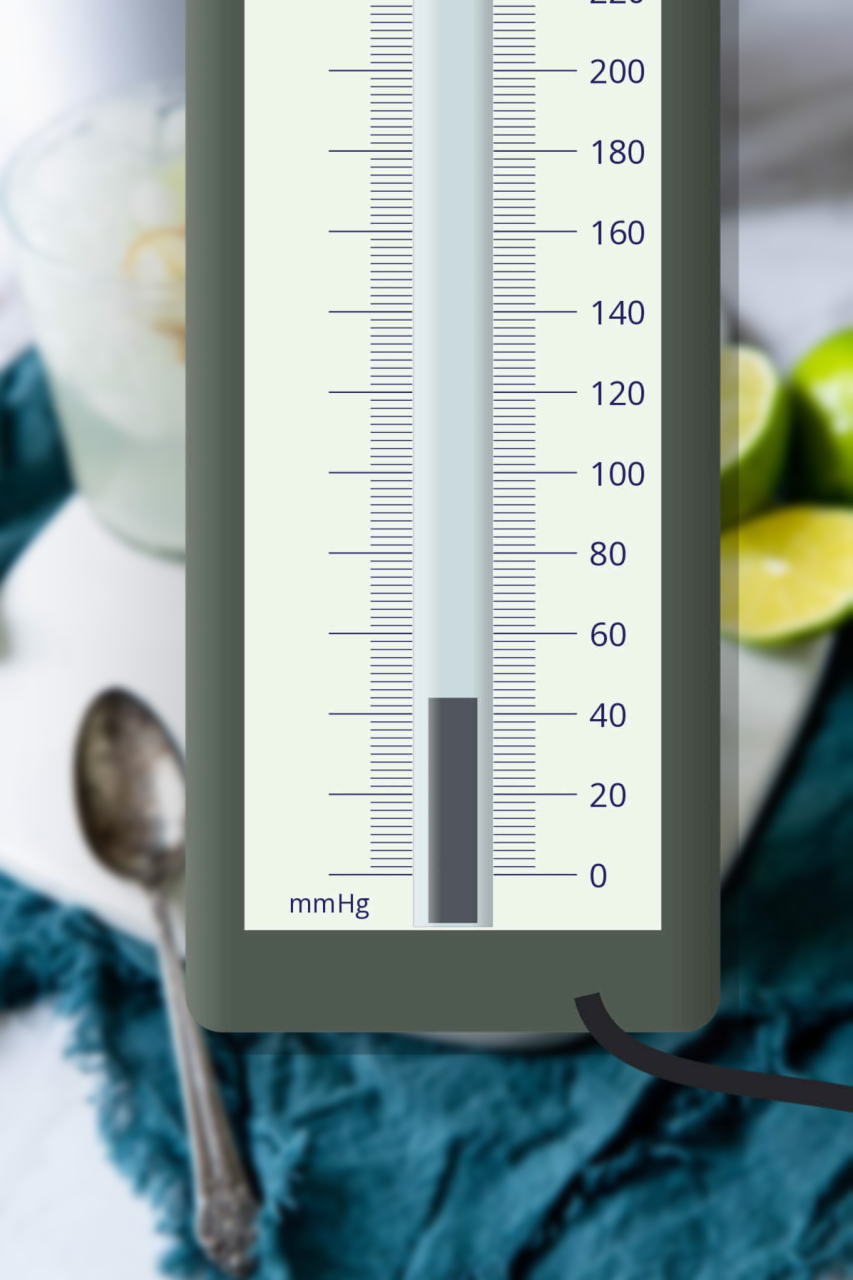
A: 44; mmHg
